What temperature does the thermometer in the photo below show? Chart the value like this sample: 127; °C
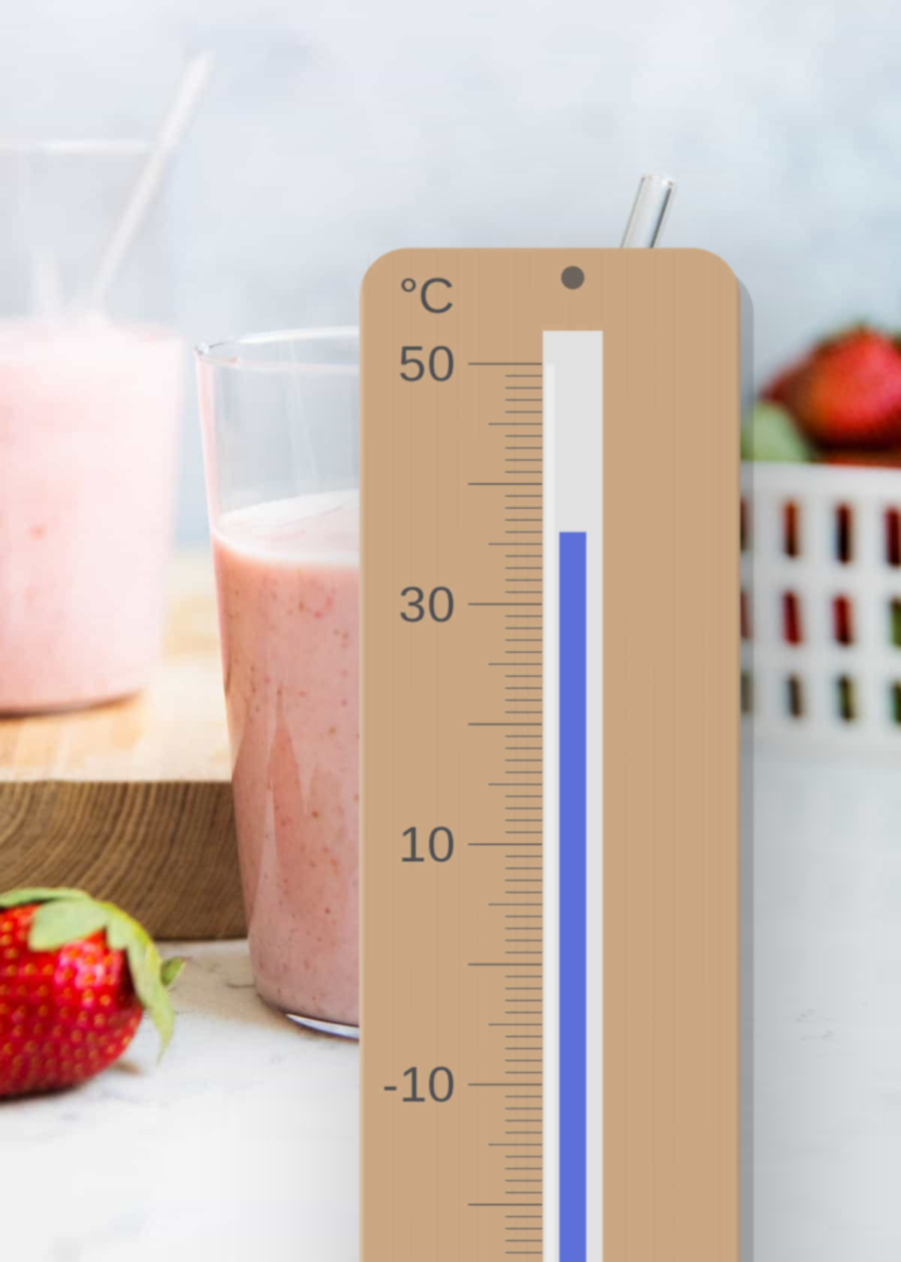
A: 36; °C
